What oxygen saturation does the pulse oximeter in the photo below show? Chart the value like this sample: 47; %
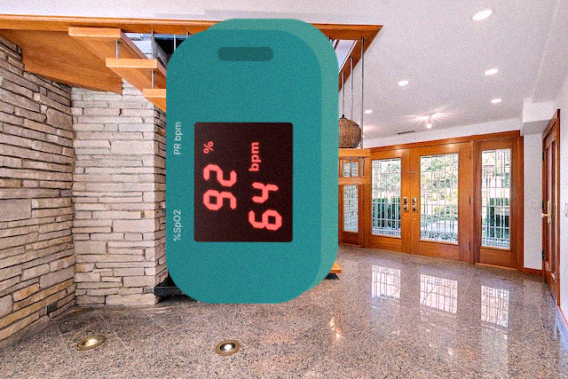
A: 92; %
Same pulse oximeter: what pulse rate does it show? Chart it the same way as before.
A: 64; bpm
